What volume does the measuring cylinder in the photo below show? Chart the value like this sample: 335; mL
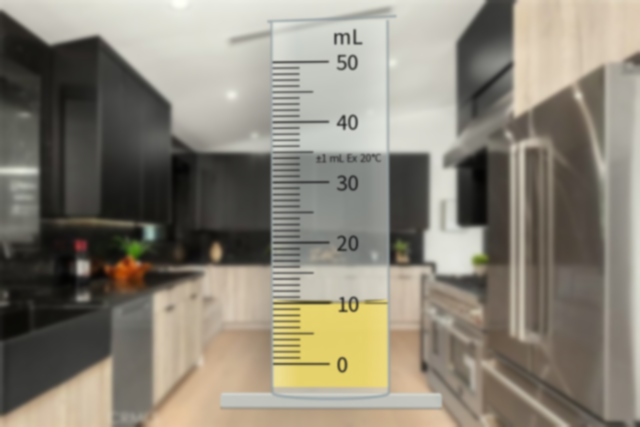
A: 10; mL
